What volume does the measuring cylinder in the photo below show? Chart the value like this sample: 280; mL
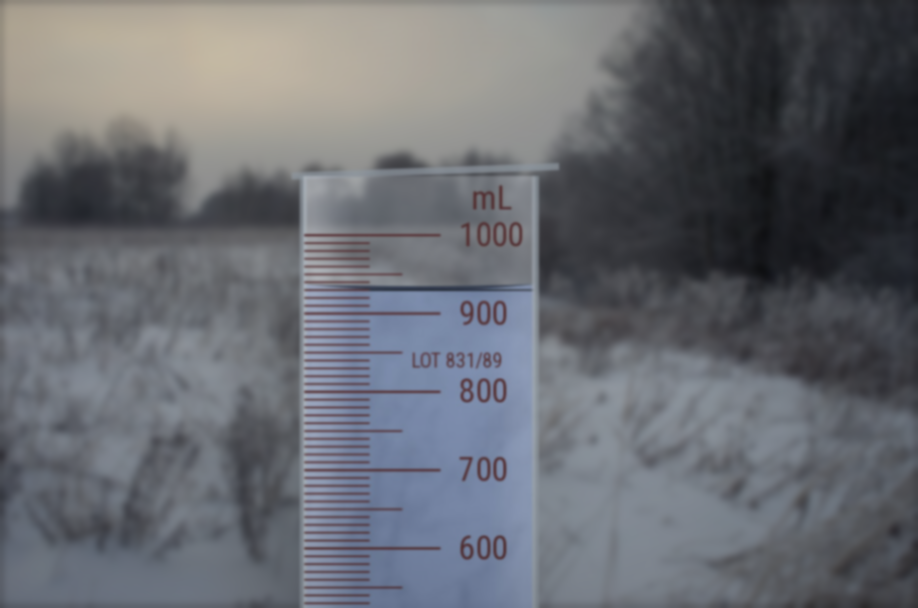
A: 930; mL
